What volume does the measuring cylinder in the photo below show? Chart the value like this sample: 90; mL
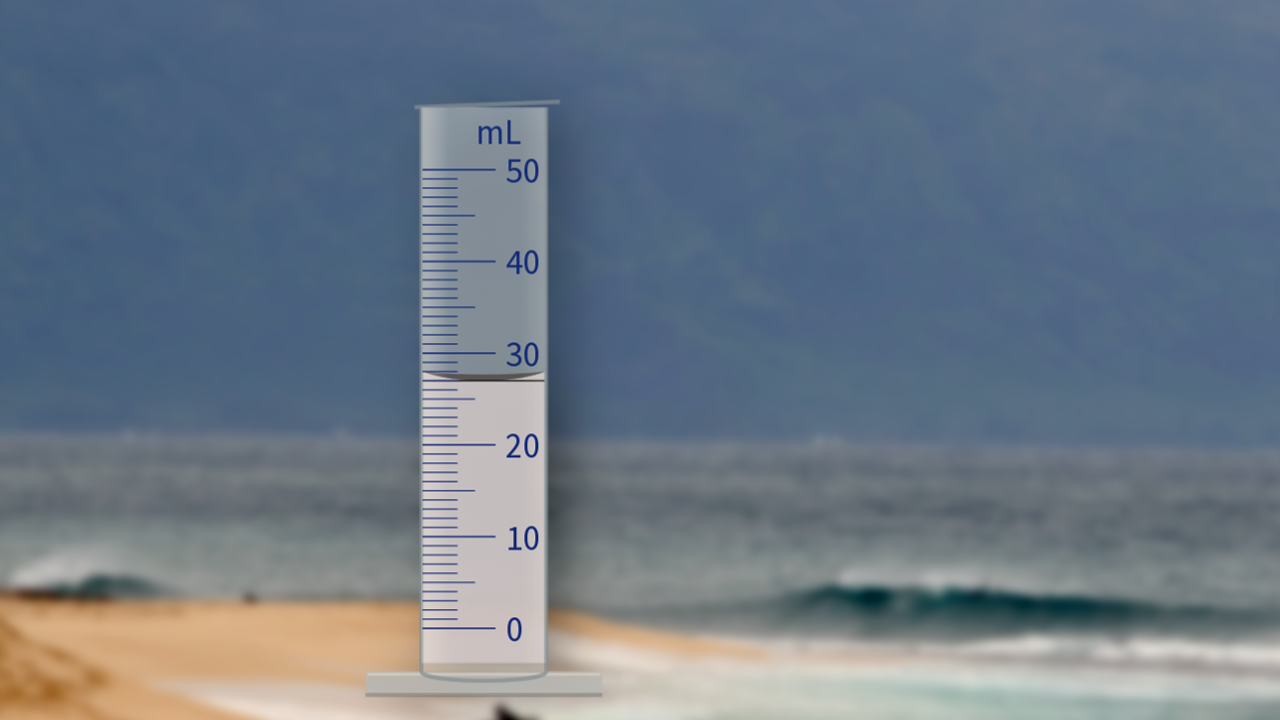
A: 27; mL
